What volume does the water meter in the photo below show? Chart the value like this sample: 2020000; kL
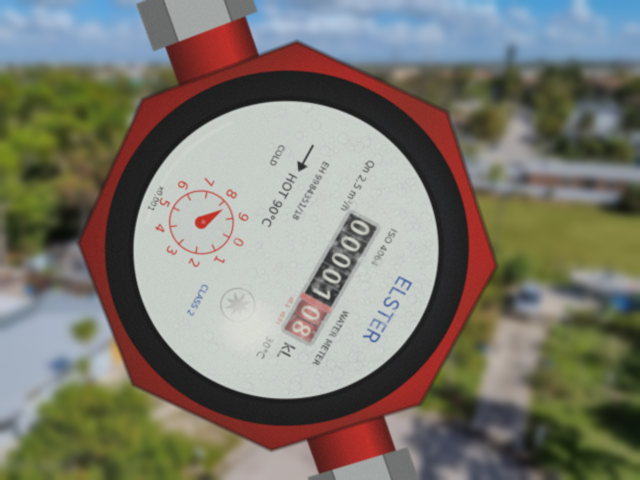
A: 1.088; kL
